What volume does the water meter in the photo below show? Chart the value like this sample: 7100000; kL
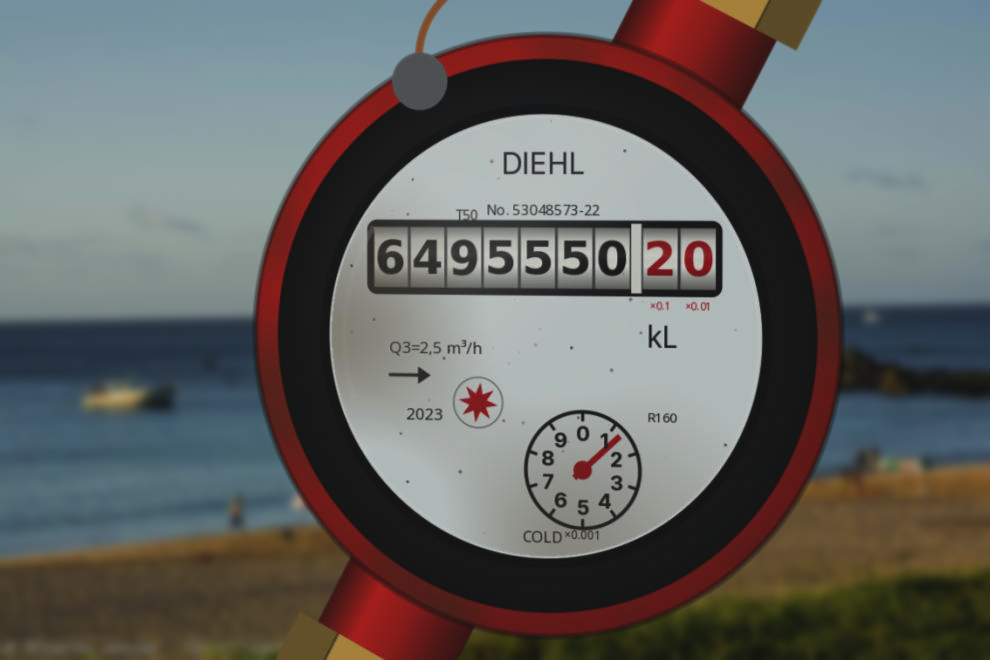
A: 6495550.201; kL
